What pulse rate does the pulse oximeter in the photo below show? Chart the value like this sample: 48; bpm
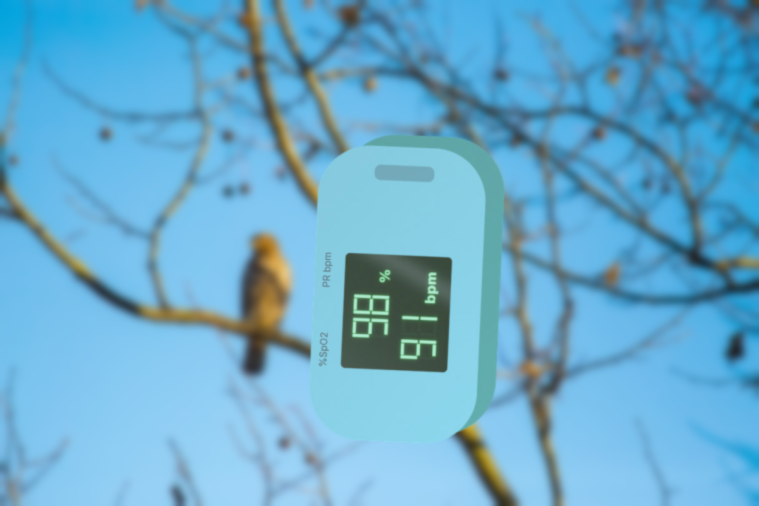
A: 91; bpm
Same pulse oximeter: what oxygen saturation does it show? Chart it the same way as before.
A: 98; %
